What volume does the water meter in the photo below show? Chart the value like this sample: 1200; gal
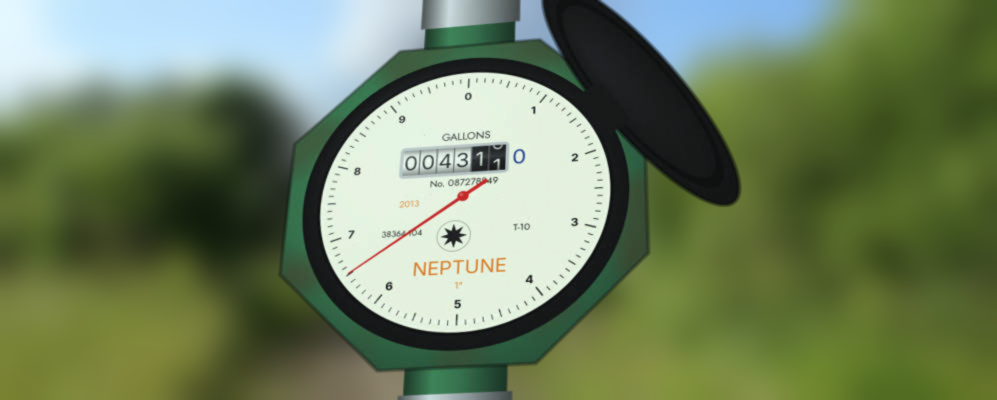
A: 43106.5; gal
